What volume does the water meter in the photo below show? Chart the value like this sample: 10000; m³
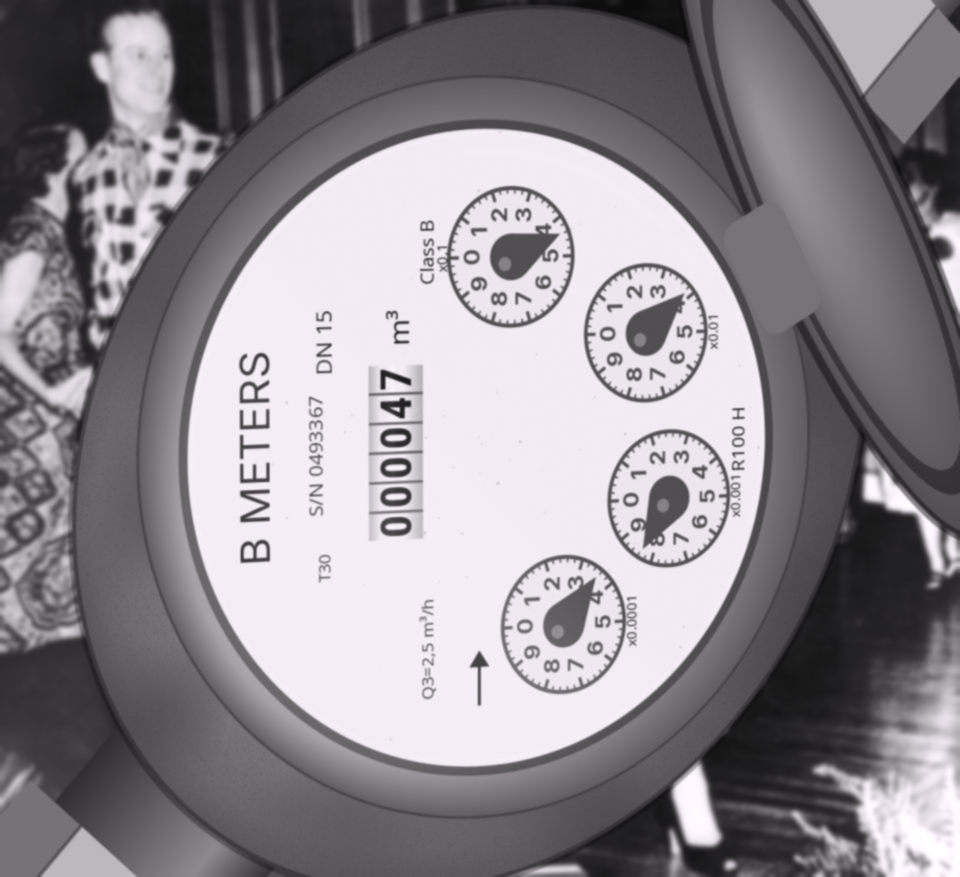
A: 47.4383; m³
